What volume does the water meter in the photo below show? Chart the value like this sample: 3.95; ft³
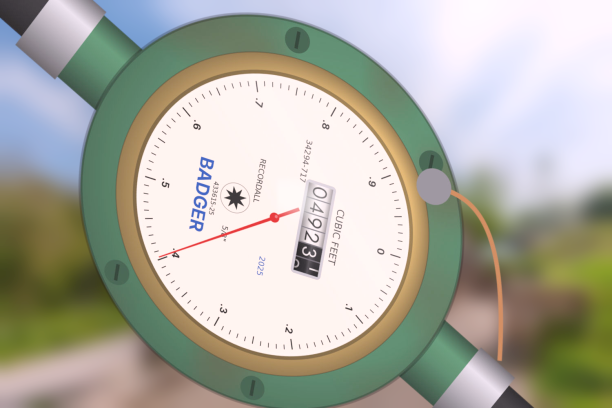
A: 49231.40; ft³
